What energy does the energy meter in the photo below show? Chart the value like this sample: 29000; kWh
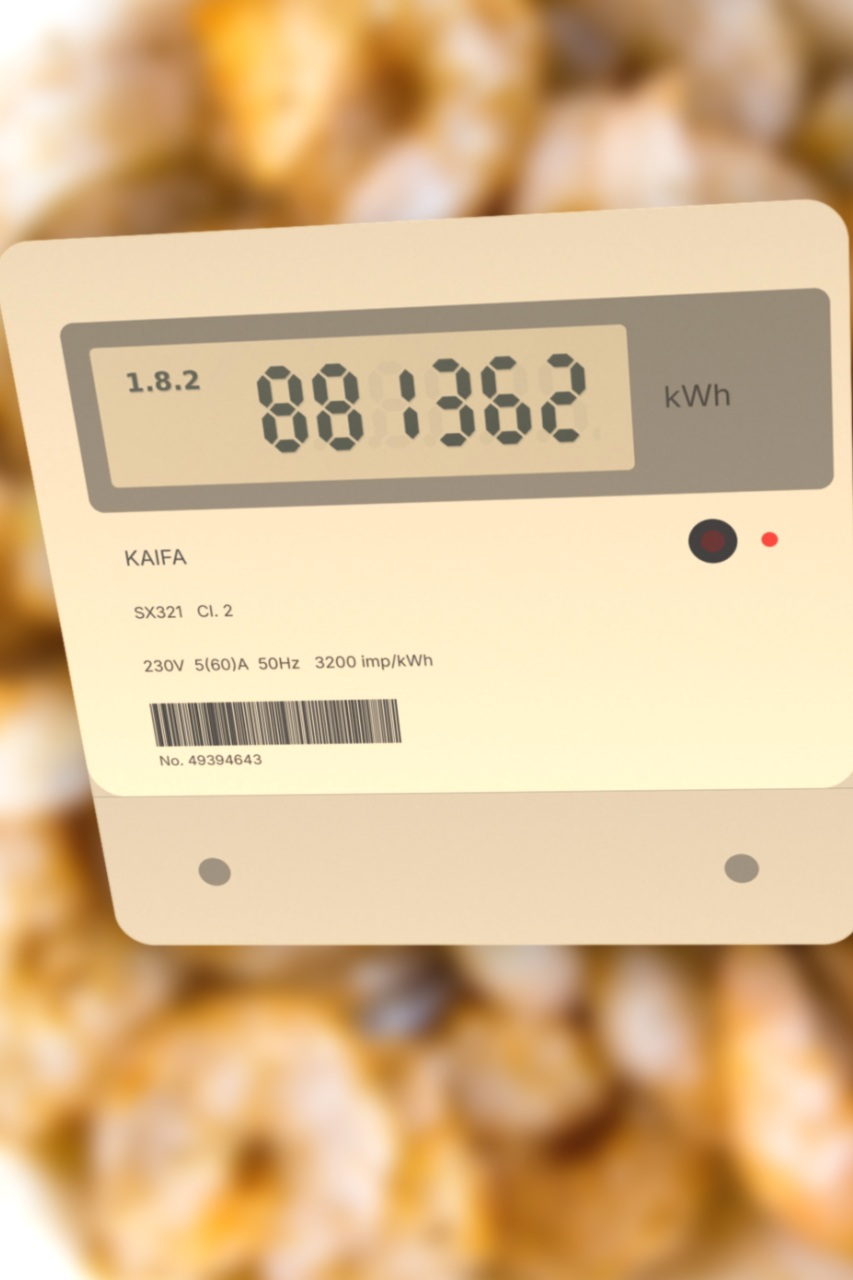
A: 881362; kWh
